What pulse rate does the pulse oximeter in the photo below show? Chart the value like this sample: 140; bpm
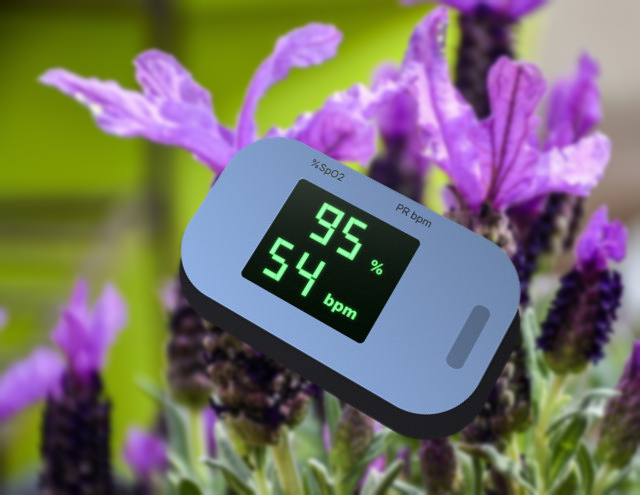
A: 54; bpm
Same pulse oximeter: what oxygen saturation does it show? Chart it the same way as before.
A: 95; %
